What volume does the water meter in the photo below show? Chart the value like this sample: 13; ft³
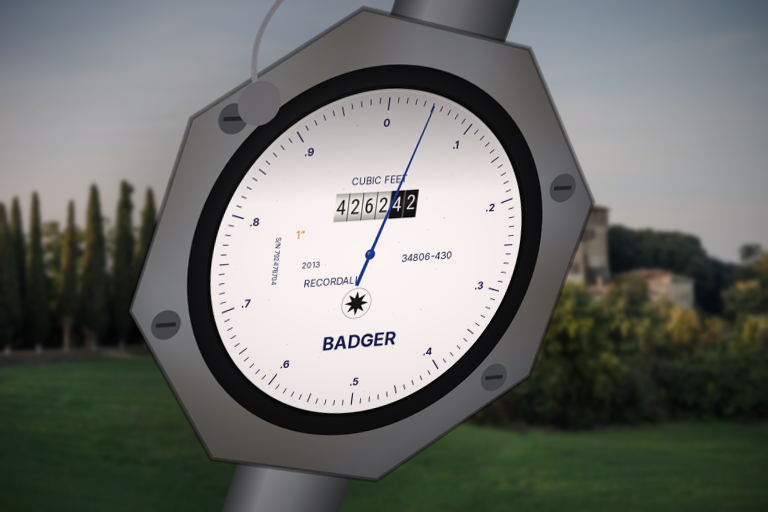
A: 426242.05; ft³
